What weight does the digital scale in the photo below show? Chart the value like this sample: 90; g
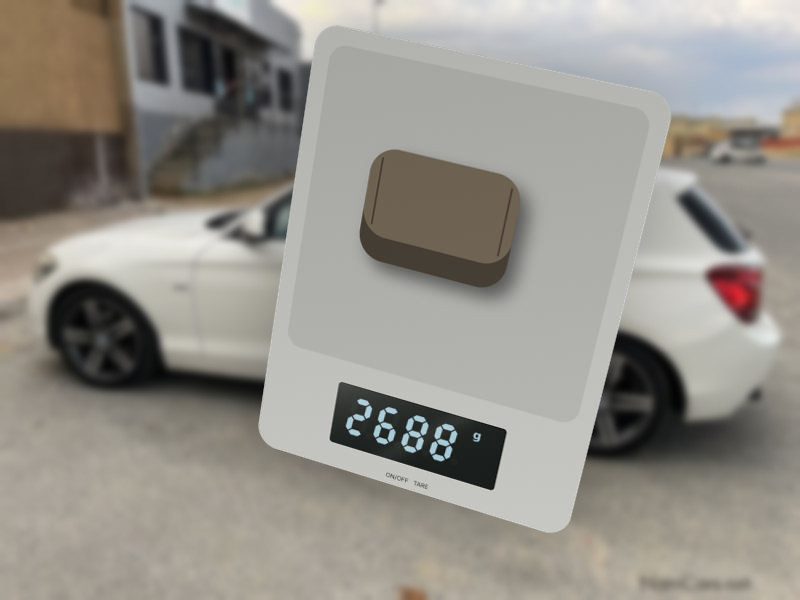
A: 2688; g
